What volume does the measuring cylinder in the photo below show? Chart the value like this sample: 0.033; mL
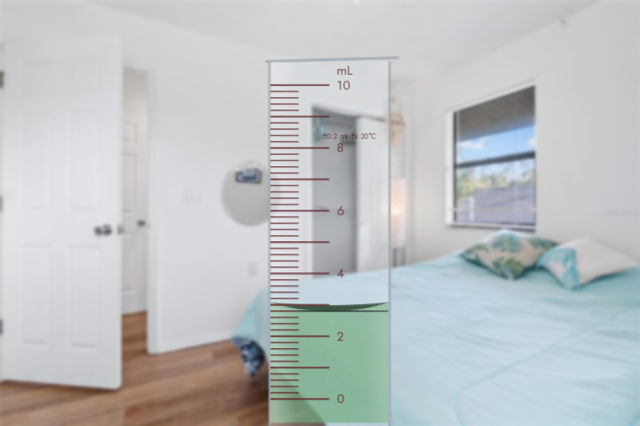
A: 2.8; mL
